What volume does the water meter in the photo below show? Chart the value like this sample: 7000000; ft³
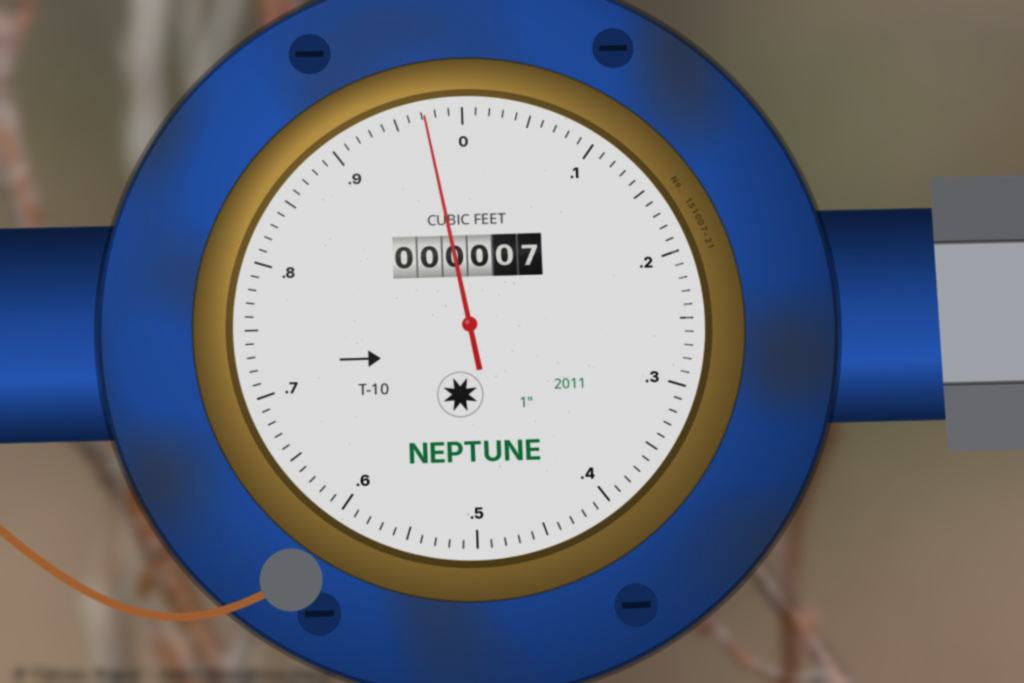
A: 6.97; ft³
